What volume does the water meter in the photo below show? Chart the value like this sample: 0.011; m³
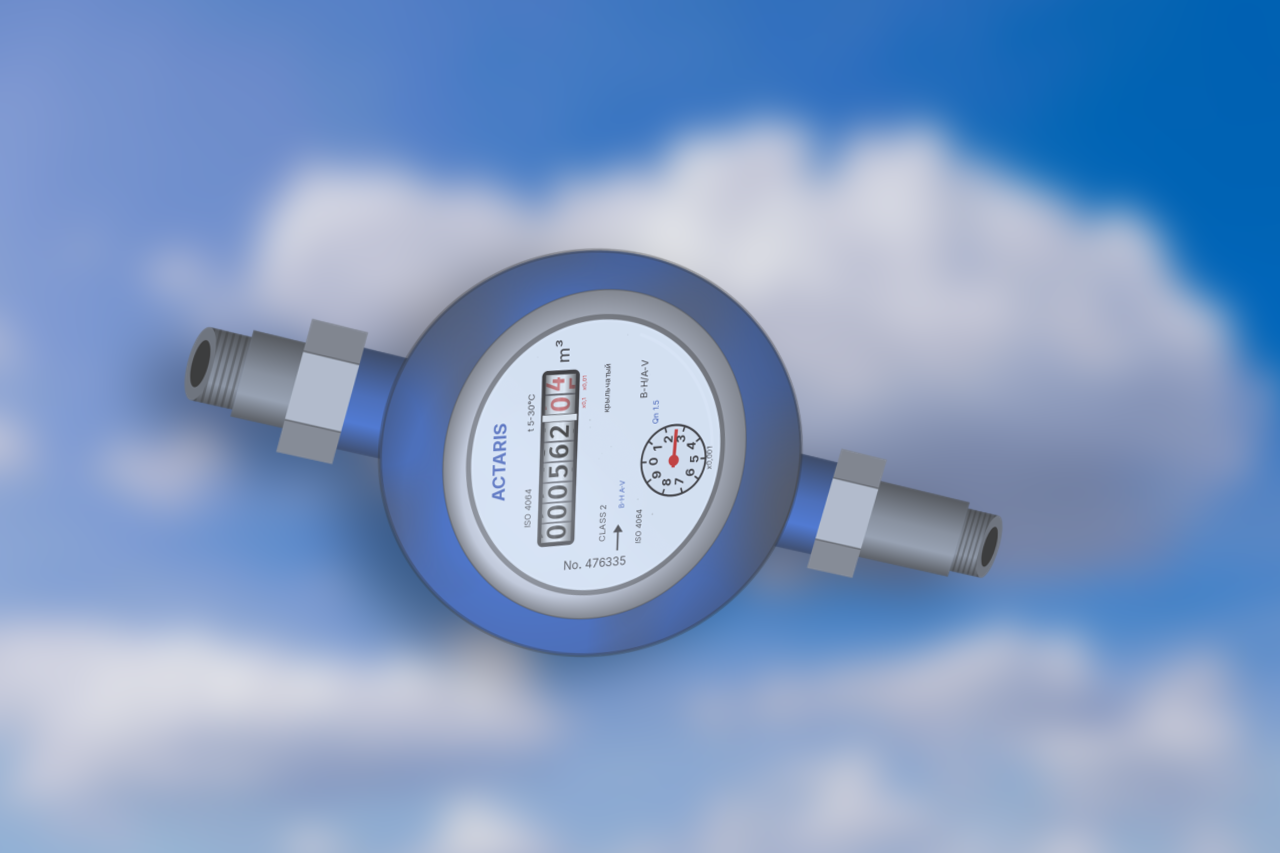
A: 562.042; m³
